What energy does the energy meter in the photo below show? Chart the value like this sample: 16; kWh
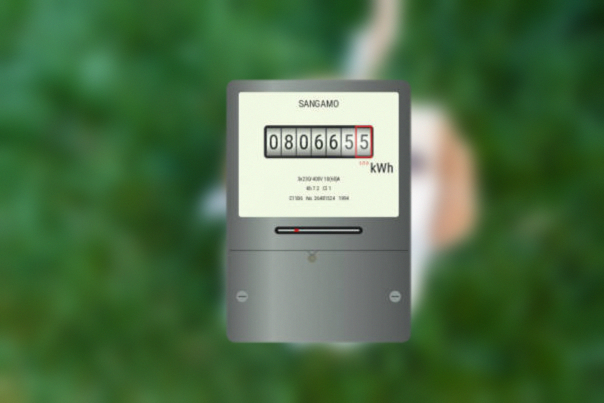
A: 80665.5; kWh
